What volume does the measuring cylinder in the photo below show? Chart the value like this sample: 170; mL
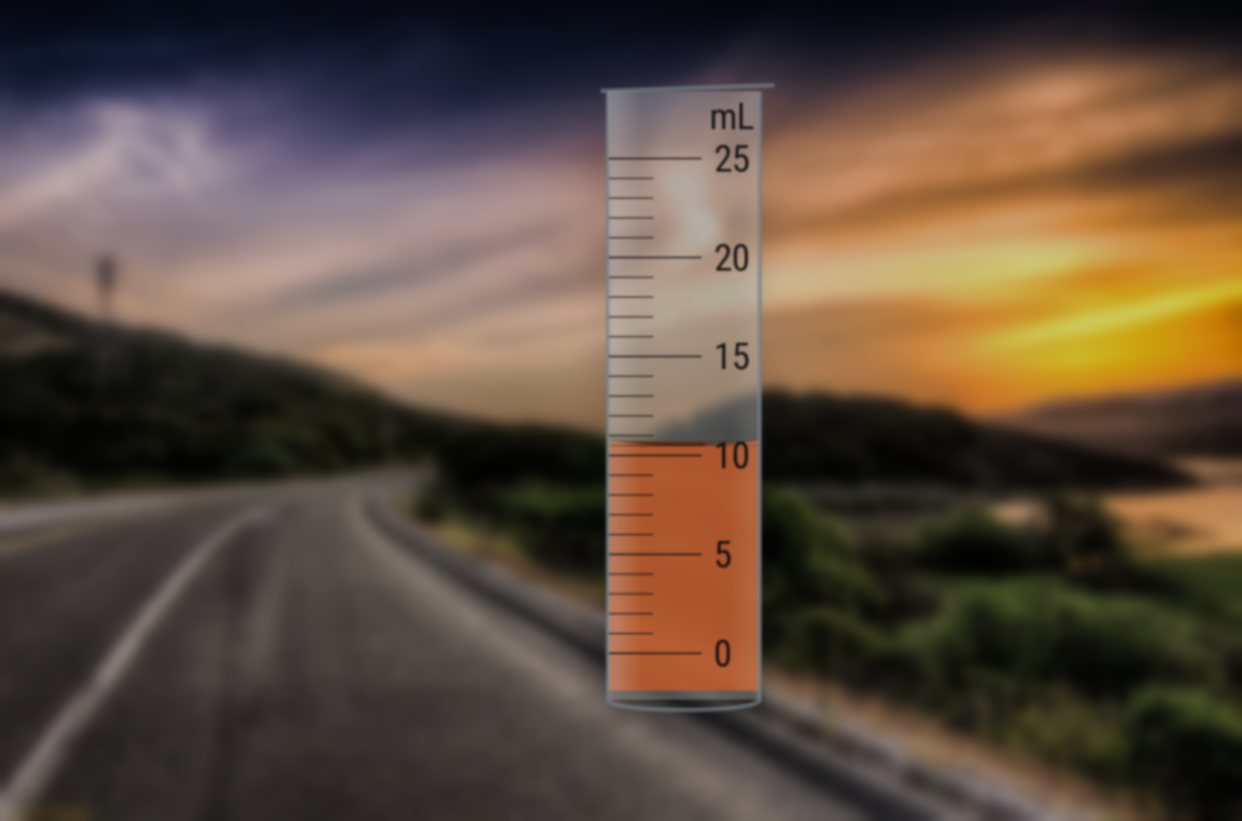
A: 10.5; mL
